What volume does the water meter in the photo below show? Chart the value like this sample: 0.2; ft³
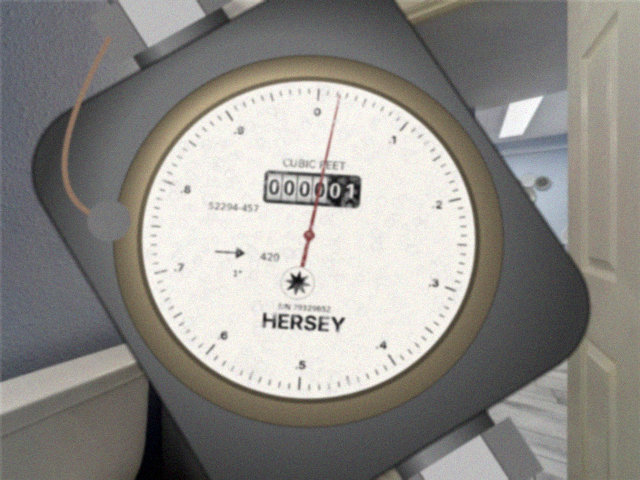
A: 1.02; ft³
